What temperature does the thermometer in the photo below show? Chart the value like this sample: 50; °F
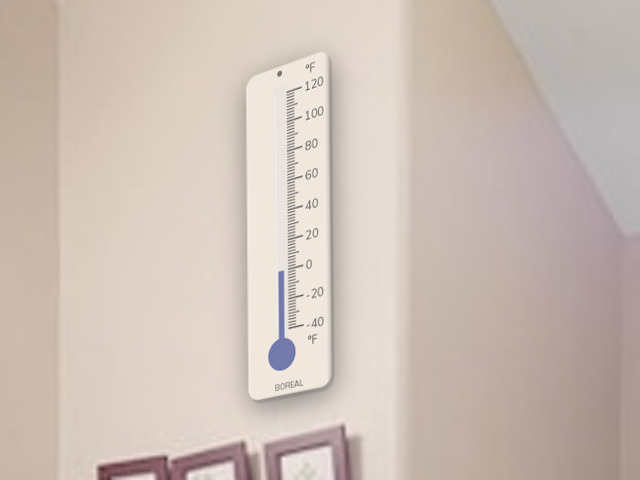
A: 0; °F
